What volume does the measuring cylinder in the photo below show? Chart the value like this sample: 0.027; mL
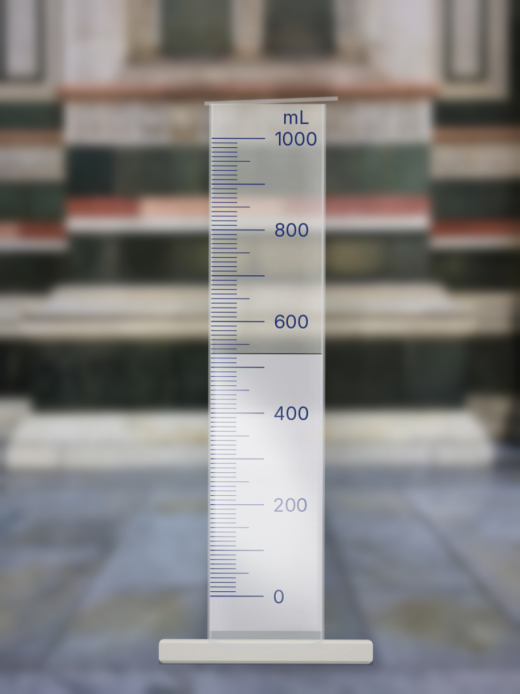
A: 530; mL
